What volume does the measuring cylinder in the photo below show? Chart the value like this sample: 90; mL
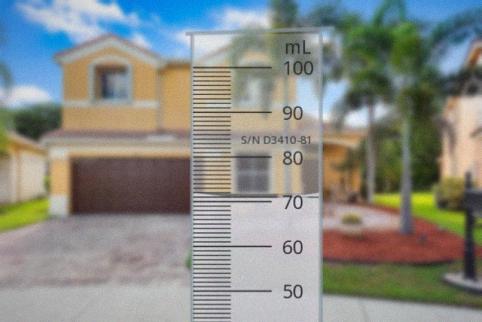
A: 71; mL
